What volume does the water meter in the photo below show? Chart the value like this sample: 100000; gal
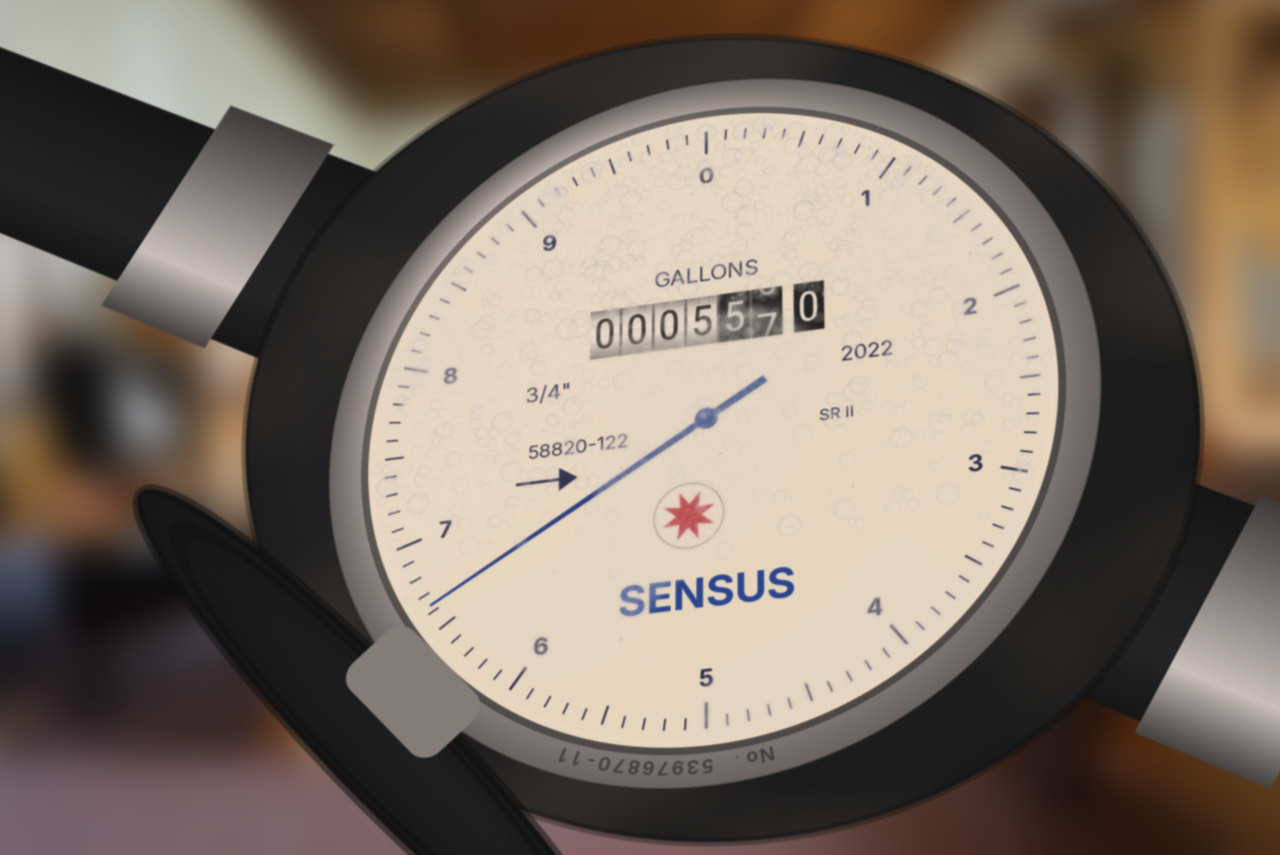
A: 5566.6; gal
